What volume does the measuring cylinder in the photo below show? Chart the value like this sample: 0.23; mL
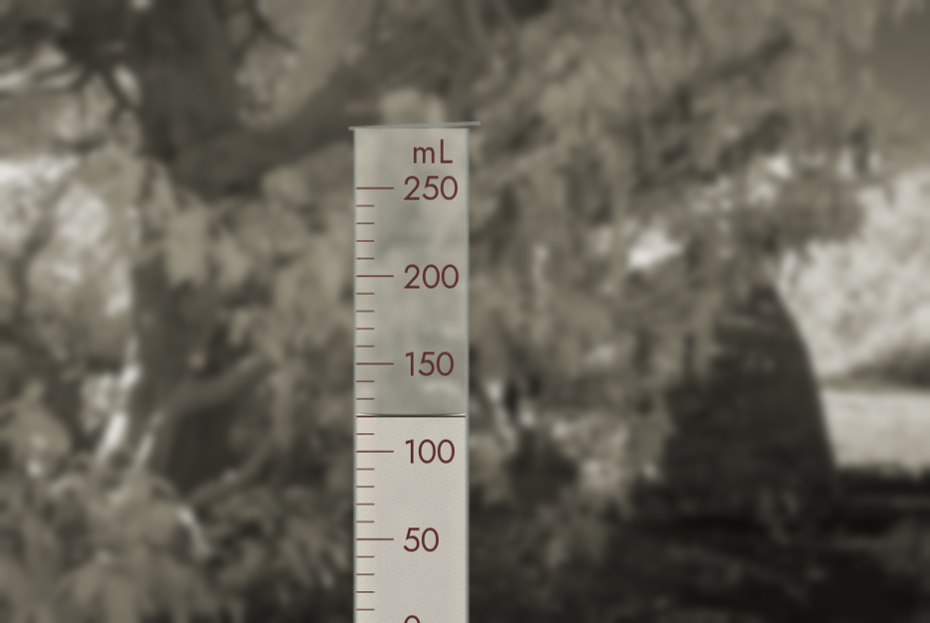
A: 120; mL
